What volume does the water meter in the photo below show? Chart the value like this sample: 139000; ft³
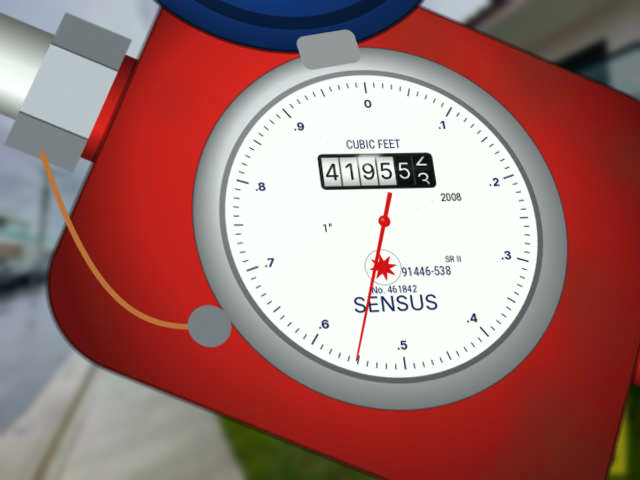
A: 419552.55; ft³
